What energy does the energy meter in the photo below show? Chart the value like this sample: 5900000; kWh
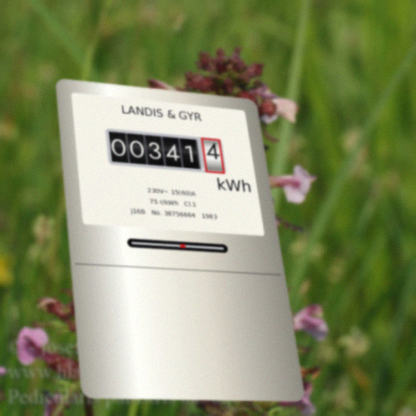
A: 341.4; kWh
